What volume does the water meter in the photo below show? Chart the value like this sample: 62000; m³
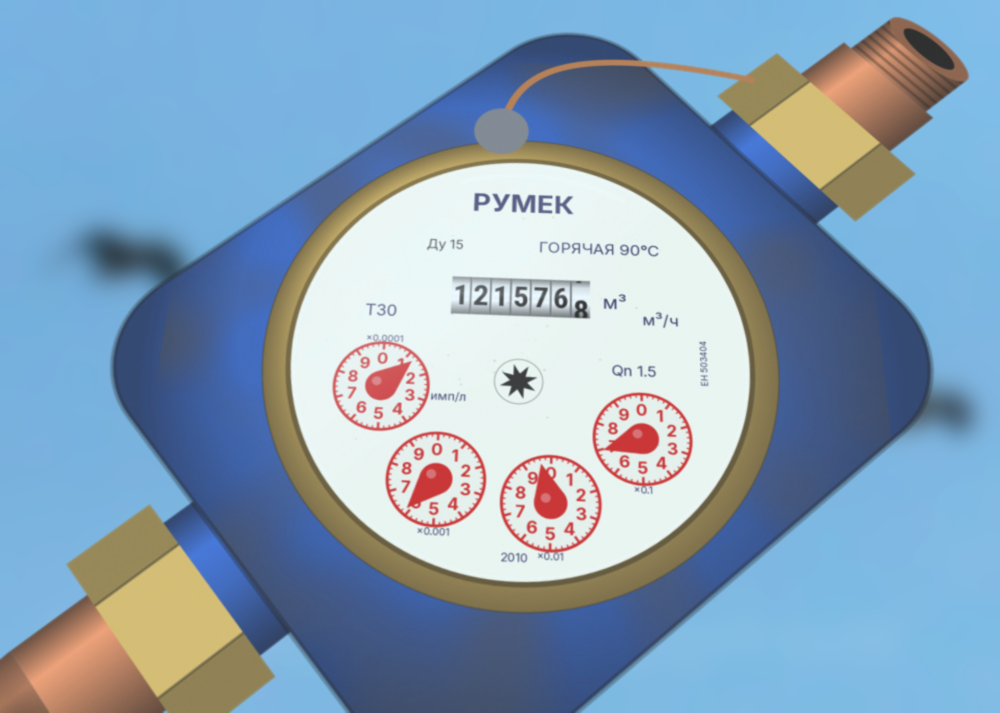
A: 1215767.6961; m³
